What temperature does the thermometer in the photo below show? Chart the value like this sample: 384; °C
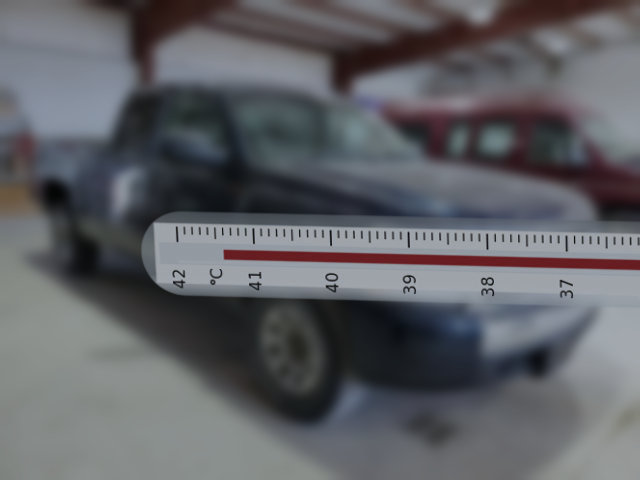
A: 41.4; °C
